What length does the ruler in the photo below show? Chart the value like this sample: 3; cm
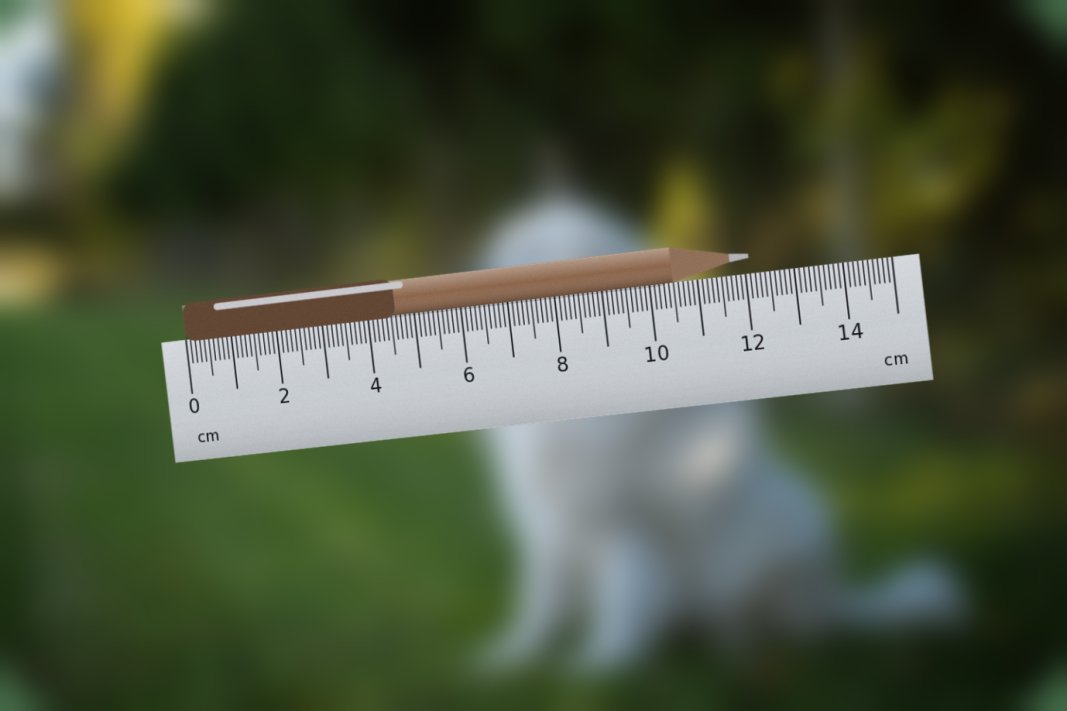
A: 12.1; cm
